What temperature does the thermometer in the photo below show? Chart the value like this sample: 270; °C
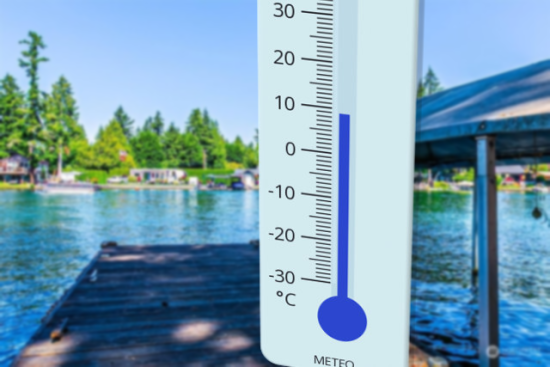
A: 9; °C
